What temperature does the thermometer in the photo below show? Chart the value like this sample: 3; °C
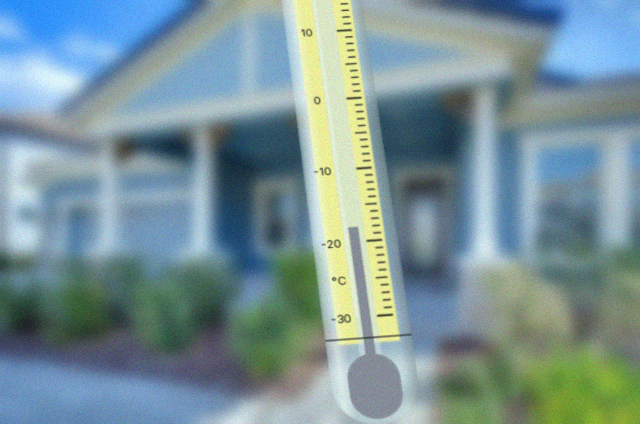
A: -18; °C
